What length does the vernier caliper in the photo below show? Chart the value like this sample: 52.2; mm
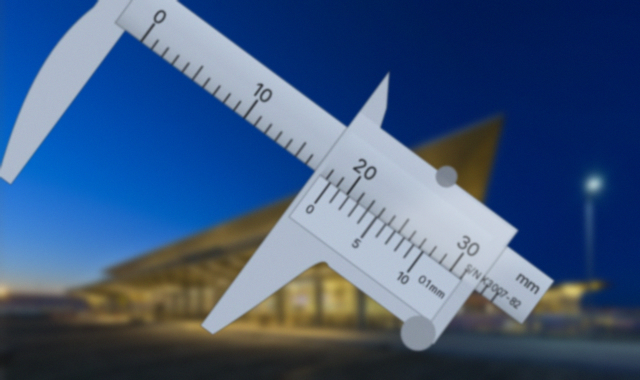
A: 18.4; mm
